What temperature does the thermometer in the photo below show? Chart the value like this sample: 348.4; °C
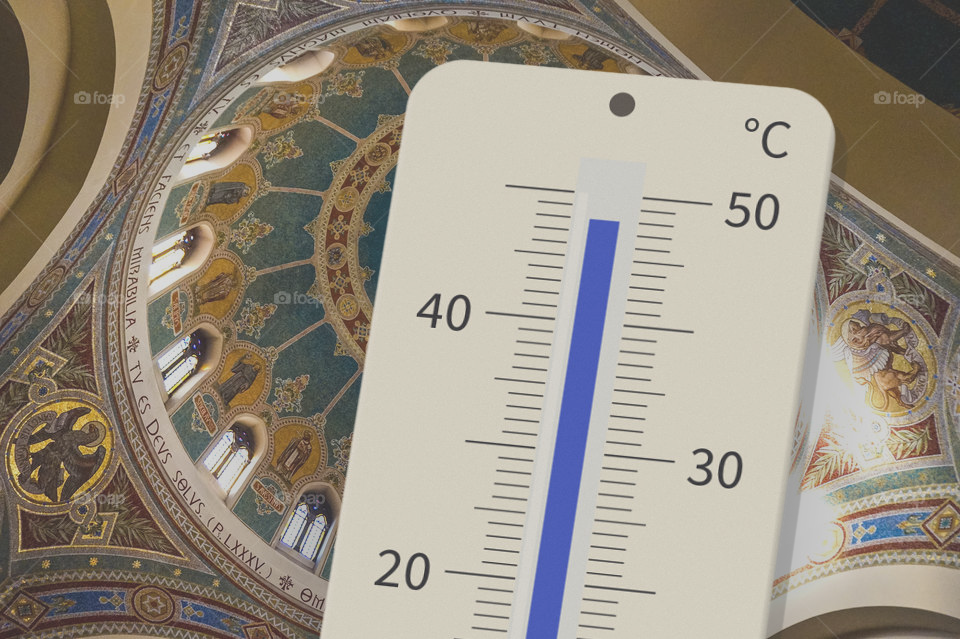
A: 48; °C
